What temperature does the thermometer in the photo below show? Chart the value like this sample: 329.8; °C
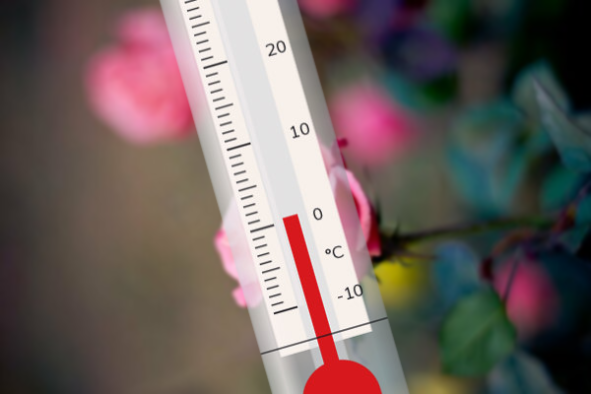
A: 0.5; °C
